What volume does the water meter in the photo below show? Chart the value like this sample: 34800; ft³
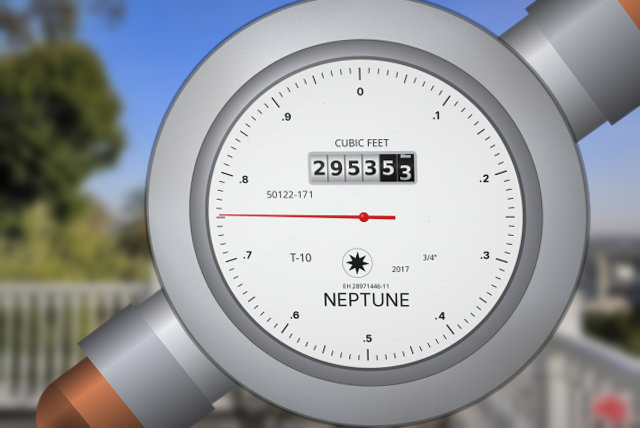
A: 295352.75; ft³
